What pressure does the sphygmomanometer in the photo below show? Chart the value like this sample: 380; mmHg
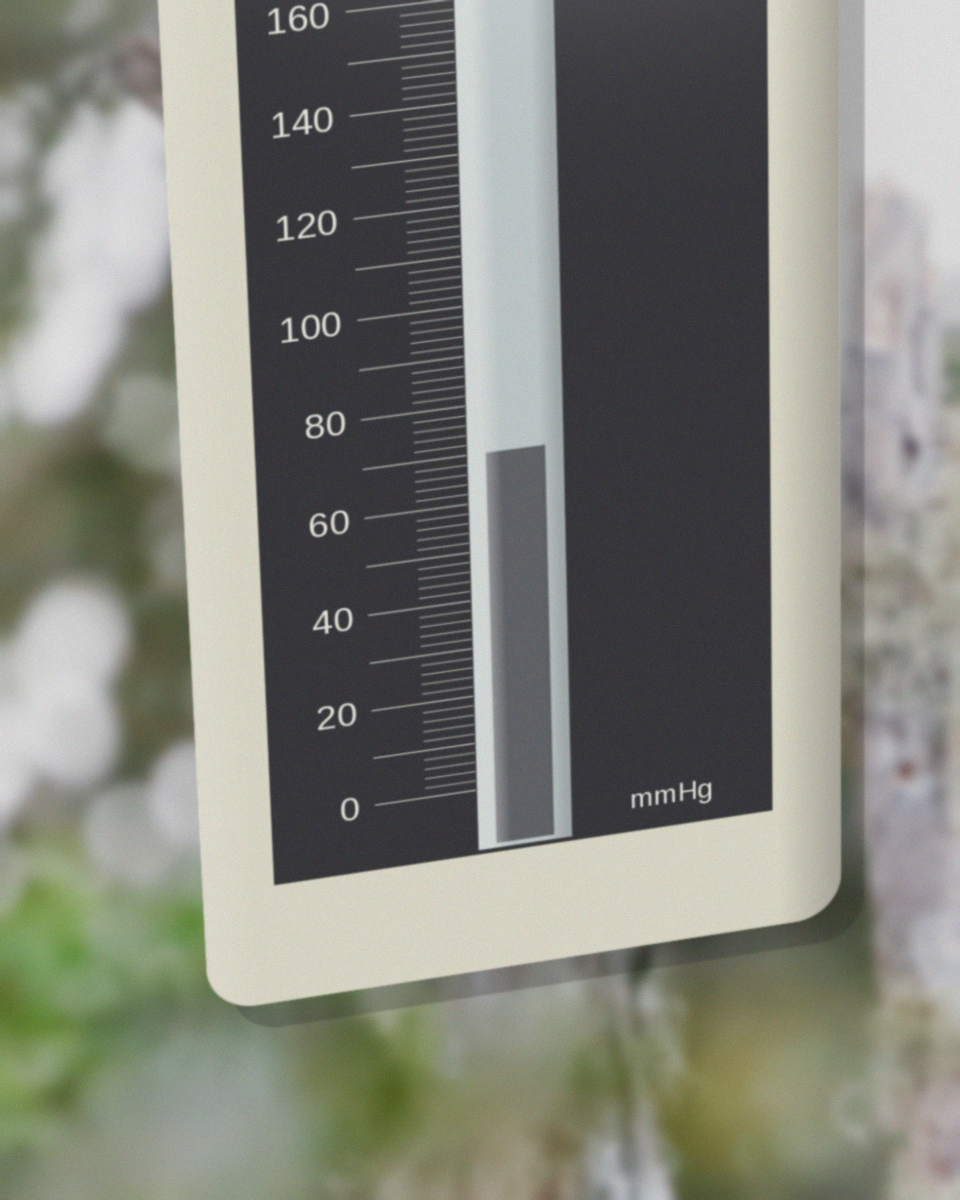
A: 70; mmHg
